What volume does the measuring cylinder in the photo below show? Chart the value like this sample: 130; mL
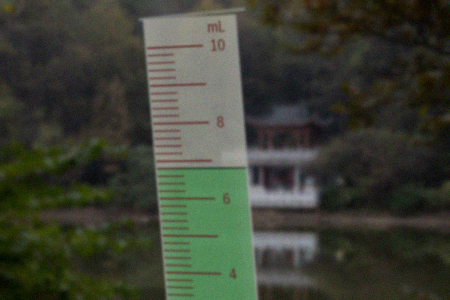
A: 6.8; mL
